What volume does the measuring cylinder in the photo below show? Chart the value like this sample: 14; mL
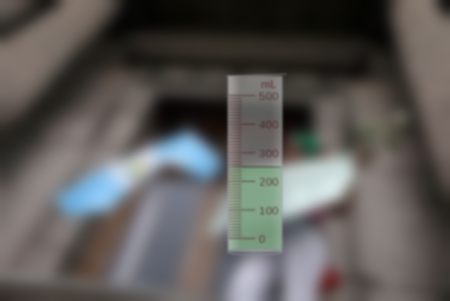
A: 250; mL
